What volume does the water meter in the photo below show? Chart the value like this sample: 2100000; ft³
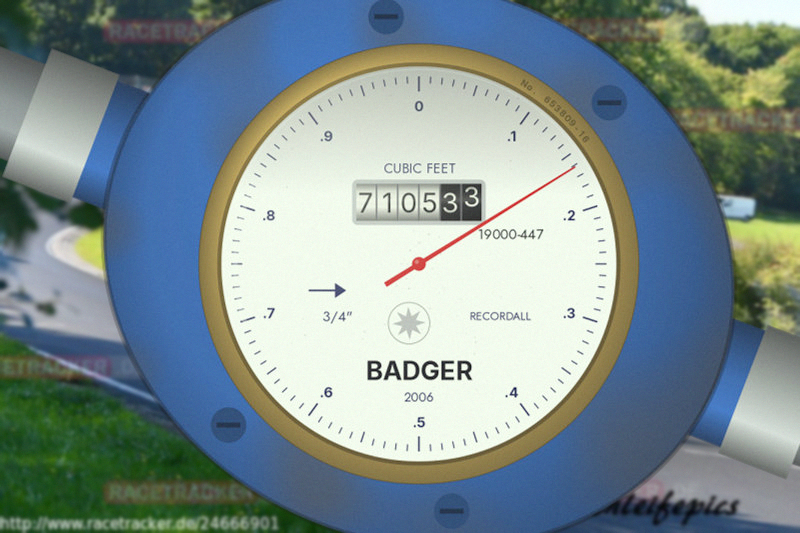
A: 710533.16; ft³
